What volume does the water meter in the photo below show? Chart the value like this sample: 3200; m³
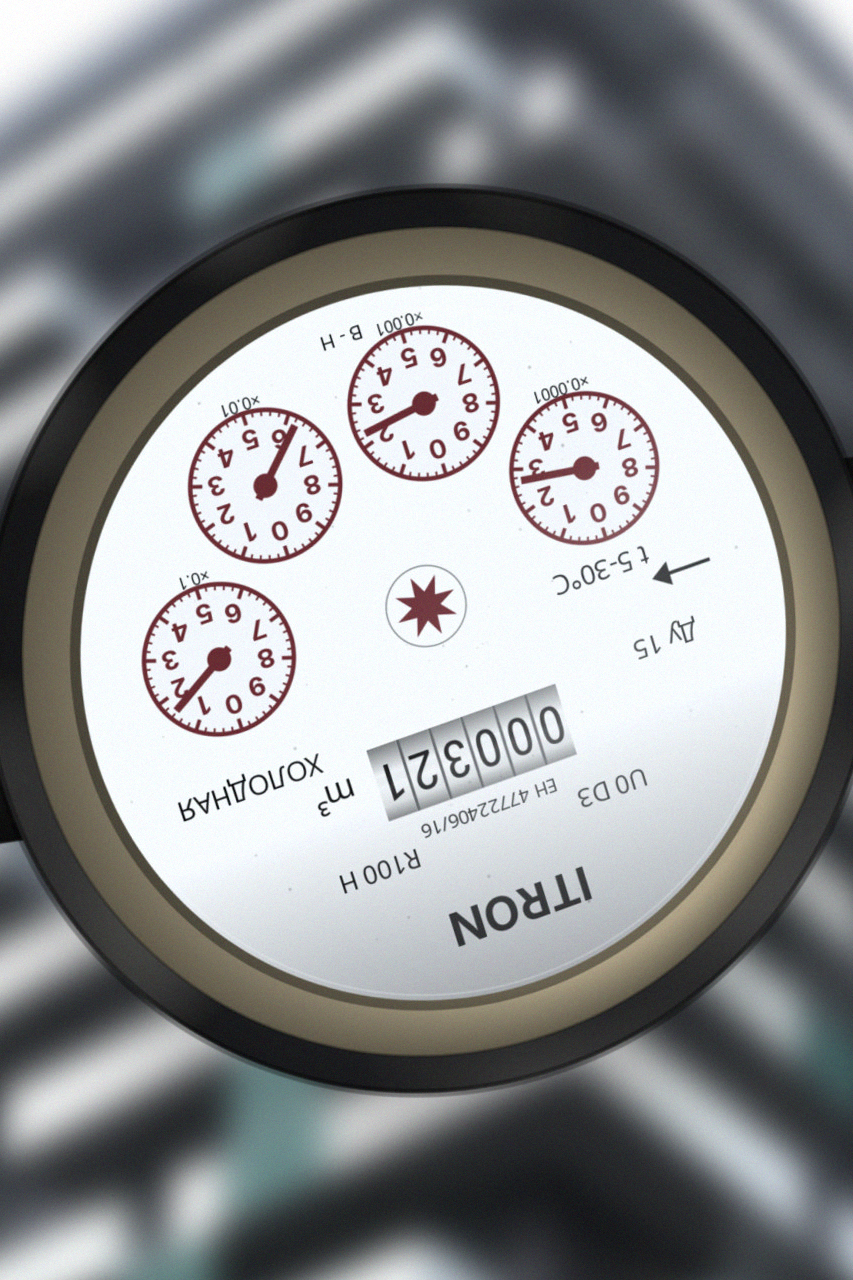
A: 321.1622; m³
